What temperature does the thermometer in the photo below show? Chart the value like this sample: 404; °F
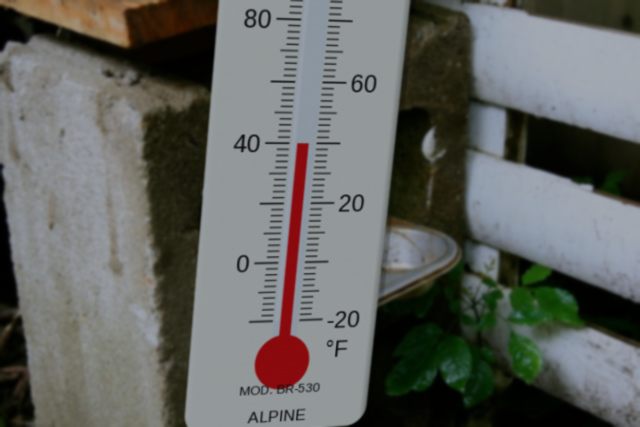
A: 40; °F
